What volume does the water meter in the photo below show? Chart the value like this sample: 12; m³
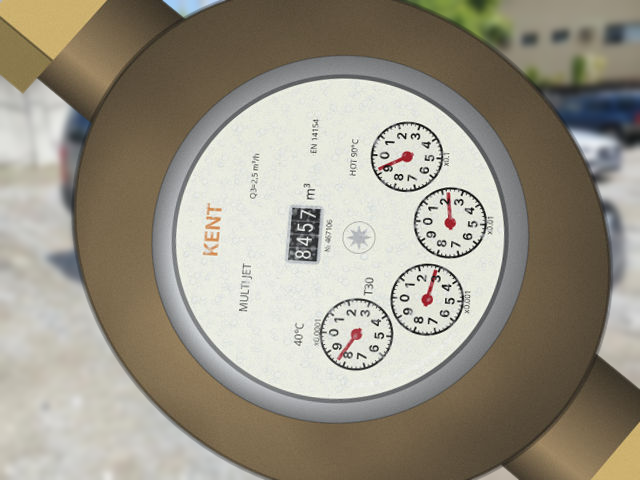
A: 8456.9228; m³
